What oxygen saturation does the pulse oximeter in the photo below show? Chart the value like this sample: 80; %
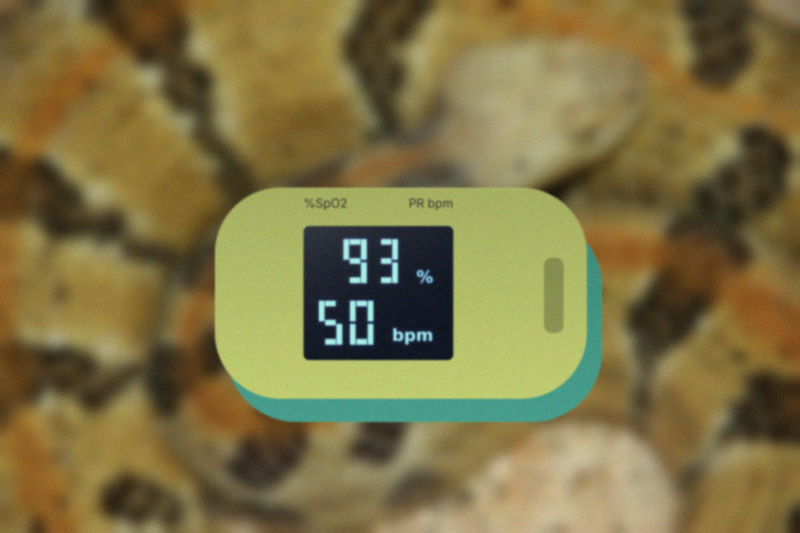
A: 93; %
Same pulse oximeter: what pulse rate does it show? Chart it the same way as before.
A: 50; bpm
